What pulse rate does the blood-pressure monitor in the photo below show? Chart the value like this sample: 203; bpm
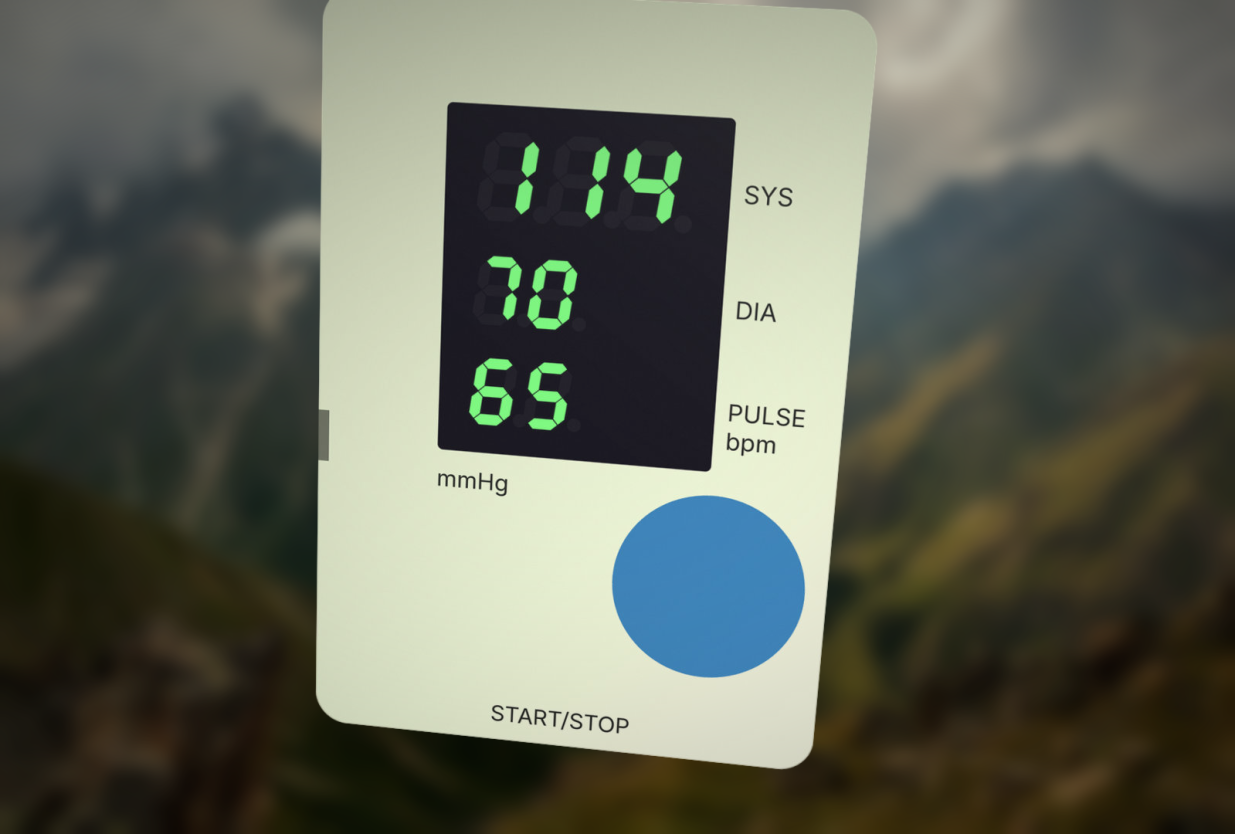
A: 65; bpm
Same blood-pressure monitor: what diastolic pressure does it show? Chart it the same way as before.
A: 70; mmHg
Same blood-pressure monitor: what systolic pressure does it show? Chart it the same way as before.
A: 114; mmHg
